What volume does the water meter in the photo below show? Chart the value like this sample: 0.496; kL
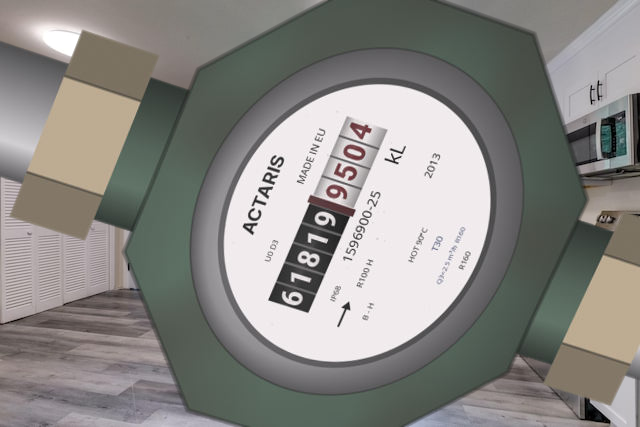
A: 61819.9504; kL
